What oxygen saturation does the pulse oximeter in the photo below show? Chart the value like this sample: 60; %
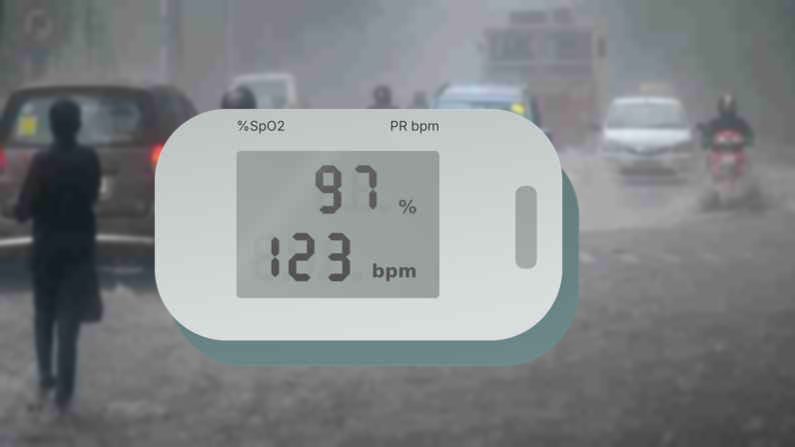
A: 97; %
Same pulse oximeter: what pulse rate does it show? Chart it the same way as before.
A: 123; bpm
